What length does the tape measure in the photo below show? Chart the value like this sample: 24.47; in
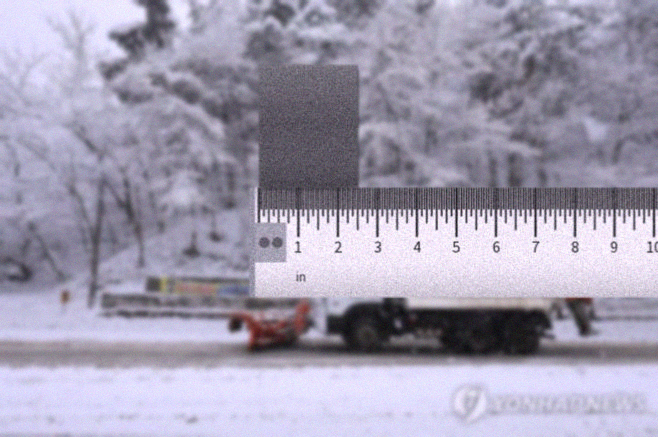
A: 2.5; in
